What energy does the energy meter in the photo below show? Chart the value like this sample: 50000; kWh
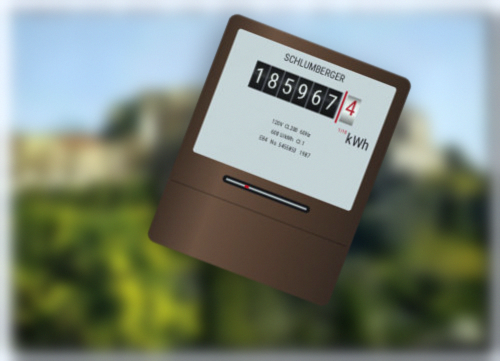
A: 185967.4; kWh
